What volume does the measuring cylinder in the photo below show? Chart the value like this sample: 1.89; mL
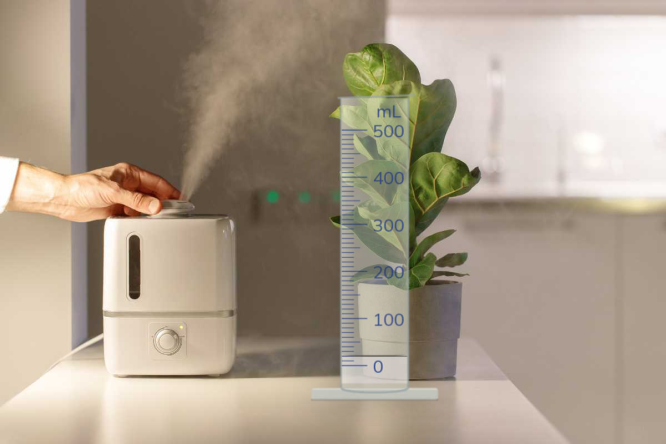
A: 20; mL
